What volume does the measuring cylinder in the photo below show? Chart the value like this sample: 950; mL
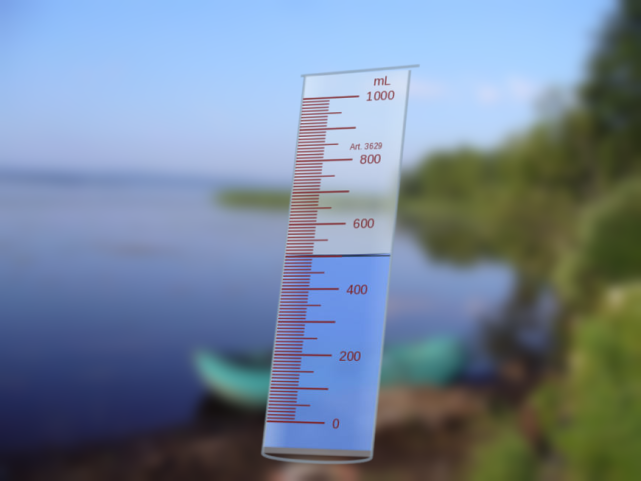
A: 500; mL
